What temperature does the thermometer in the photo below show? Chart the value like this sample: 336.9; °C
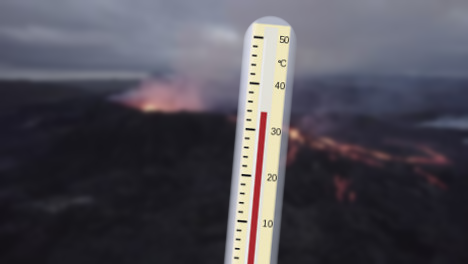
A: 34; °C
